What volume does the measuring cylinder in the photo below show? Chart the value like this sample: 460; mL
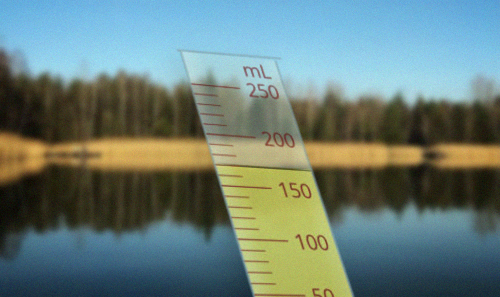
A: 170; mL
